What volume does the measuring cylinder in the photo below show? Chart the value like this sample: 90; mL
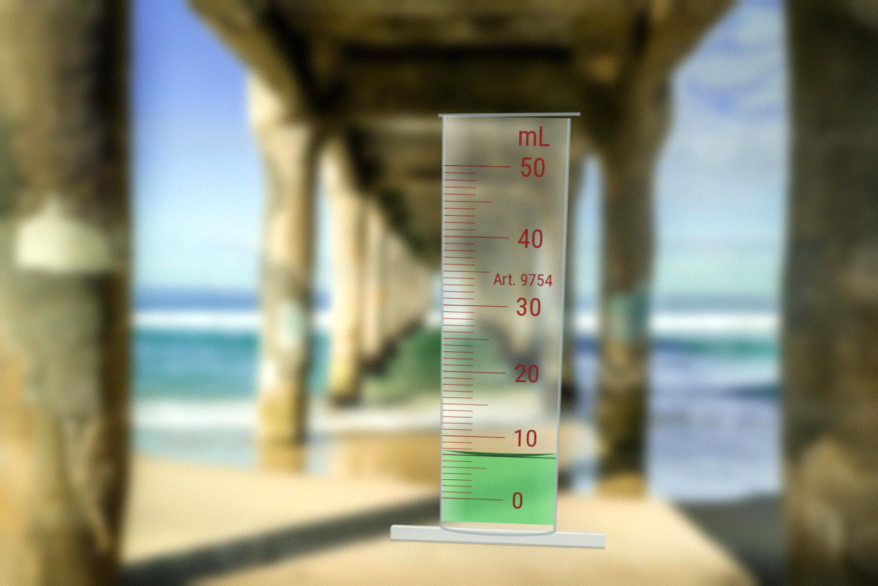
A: 7; mL
